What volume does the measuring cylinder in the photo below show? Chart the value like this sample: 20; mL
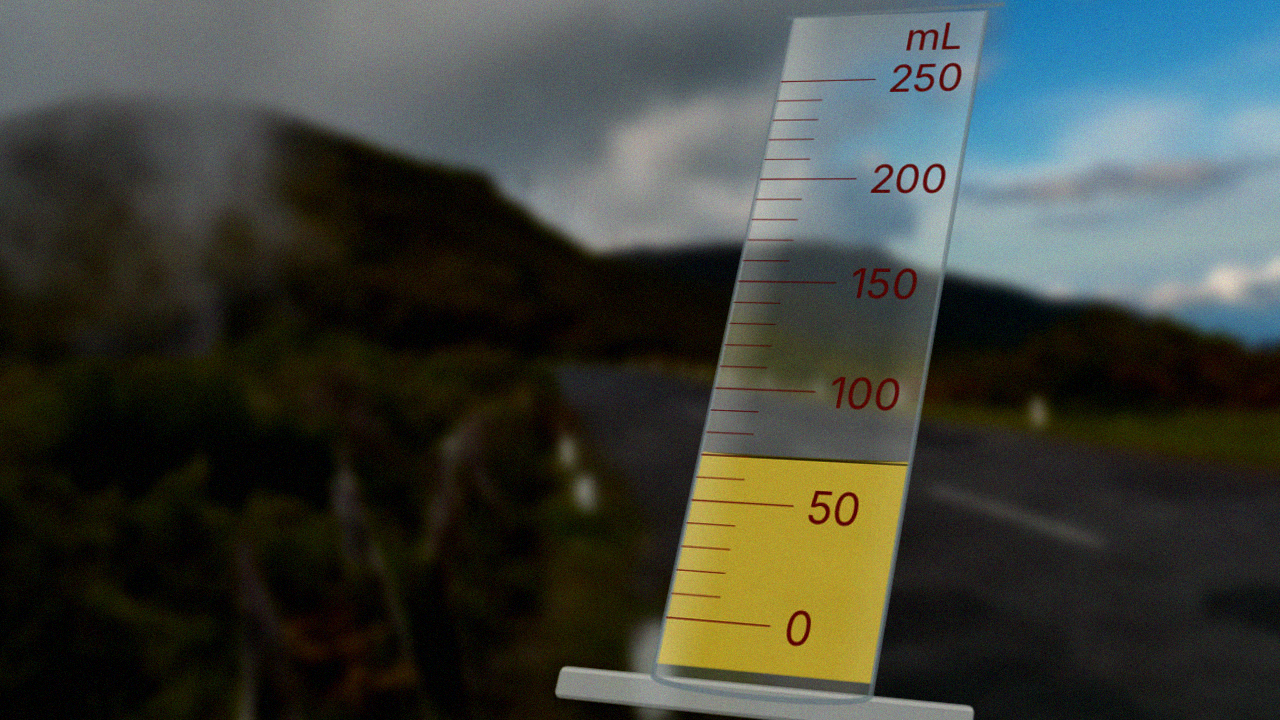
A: 70; mL
